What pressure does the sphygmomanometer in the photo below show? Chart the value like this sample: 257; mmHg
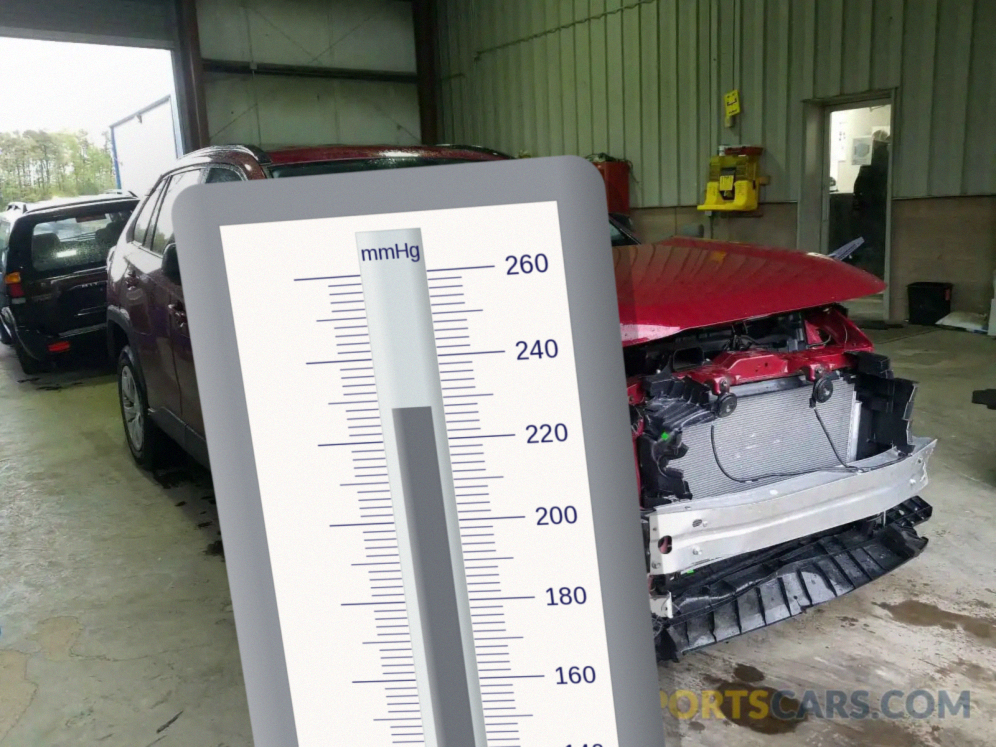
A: 228; mmHg
